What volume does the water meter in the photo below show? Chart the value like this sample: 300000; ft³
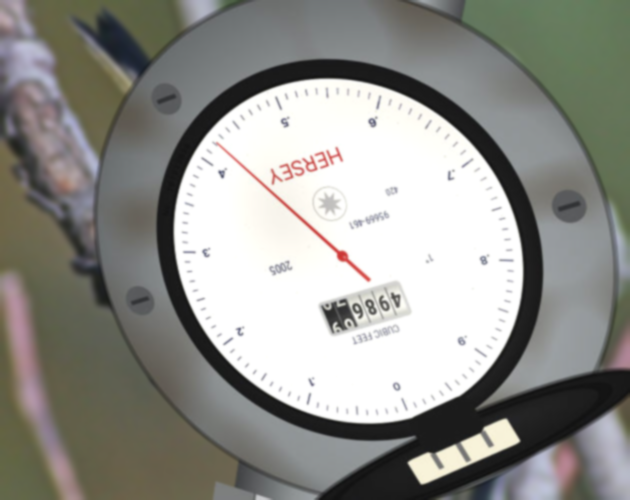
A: 498669.42; ft³
